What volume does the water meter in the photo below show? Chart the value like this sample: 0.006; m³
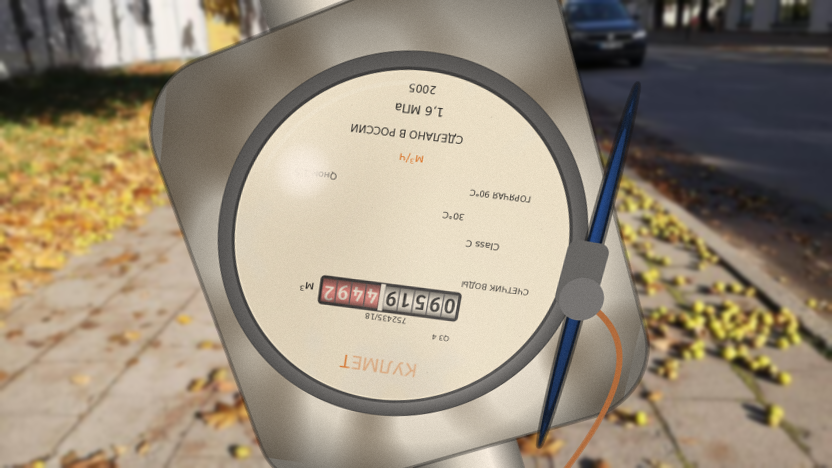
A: 9519.4492; m³
